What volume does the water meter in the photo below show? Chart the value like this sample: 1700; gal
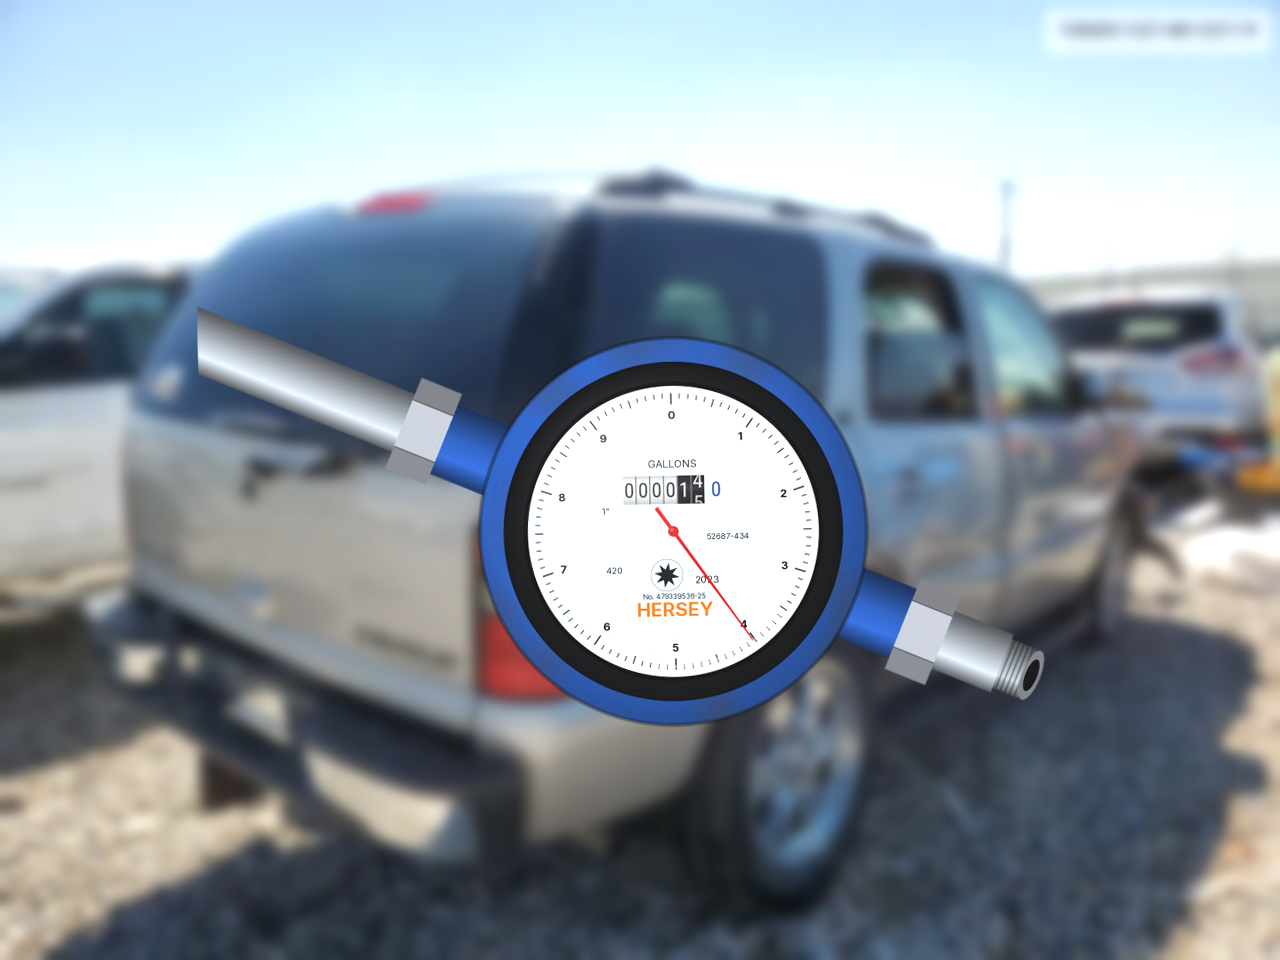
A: 144.0; gal
